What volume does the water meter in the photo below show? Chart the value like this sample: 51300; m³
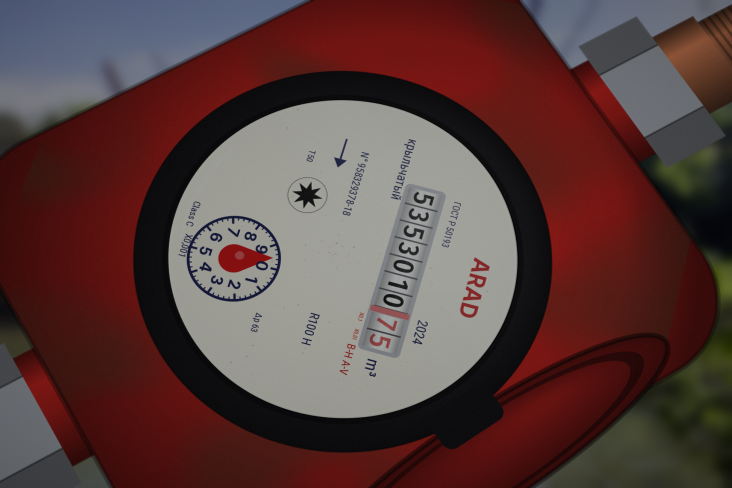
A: 5353010.749; m³
